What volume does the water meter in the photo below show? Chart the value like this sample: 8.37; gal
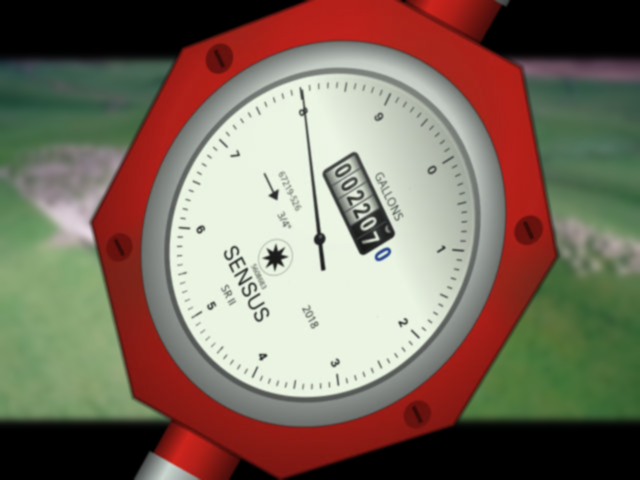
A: 22068.0; gal
